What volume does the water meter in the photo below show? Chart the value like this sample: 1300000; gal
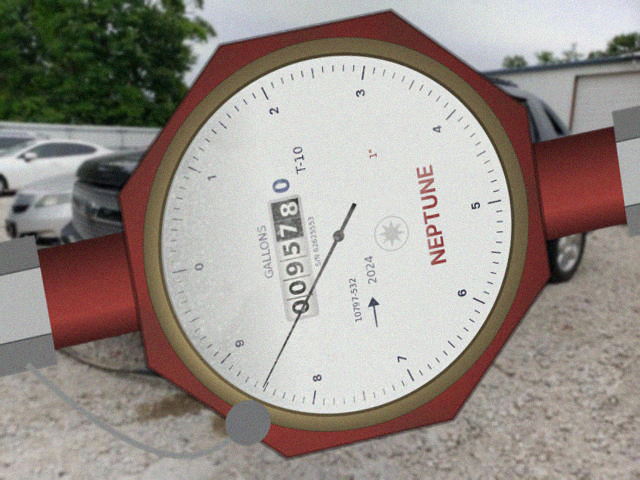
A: 95778.5; gal
